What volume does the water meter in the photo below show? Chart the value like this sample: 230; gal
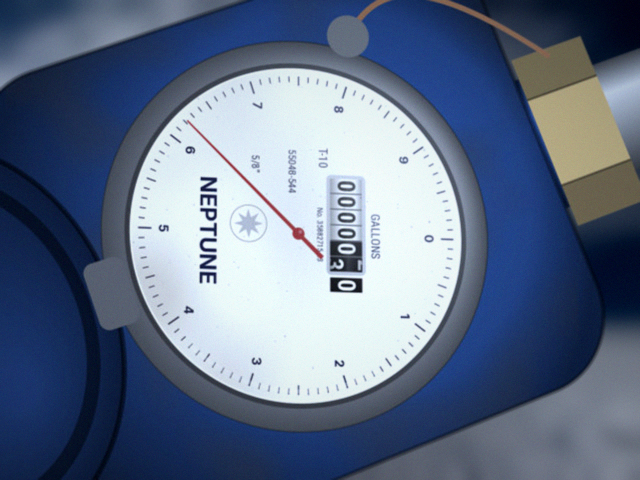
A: 26.2; gal
